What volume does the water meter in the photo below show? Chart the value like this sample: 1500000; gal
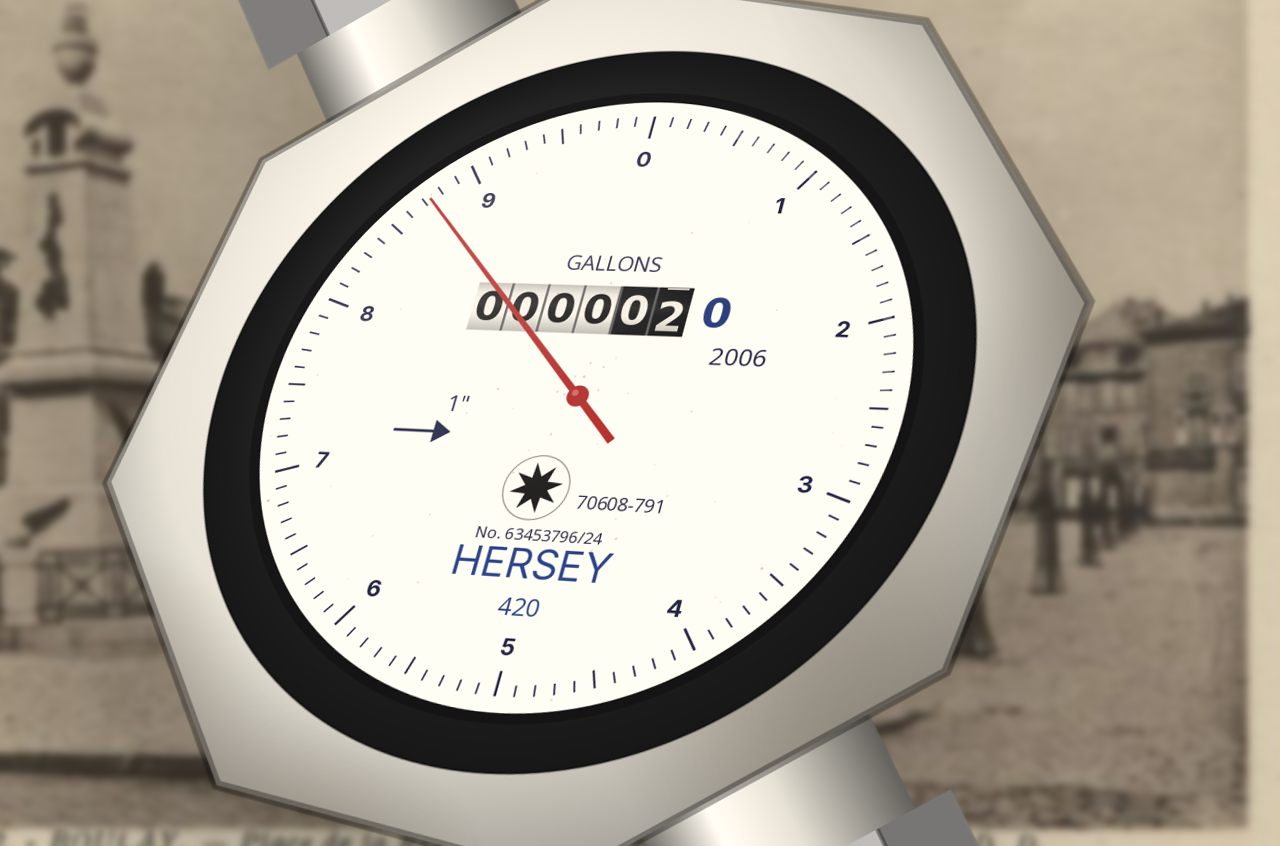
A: 18.7; gal
